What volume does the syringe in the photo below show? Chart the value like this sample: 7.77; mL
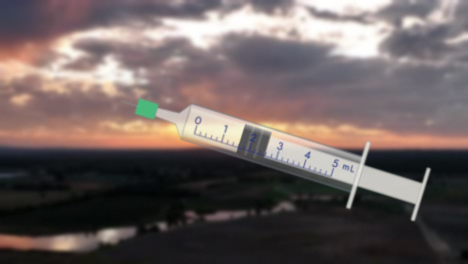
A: 1.6; mL
